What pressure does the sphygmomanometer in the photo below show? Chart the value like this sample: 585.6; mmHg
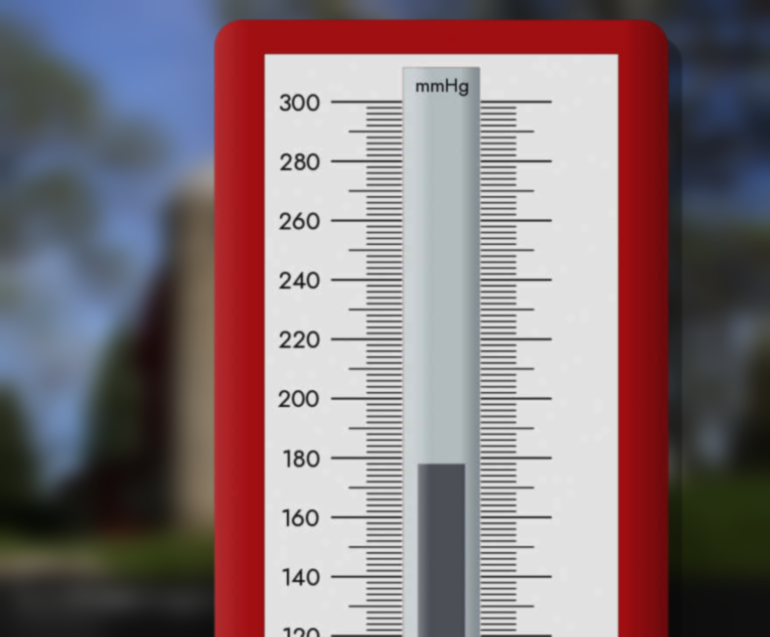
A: 178; mmHg
